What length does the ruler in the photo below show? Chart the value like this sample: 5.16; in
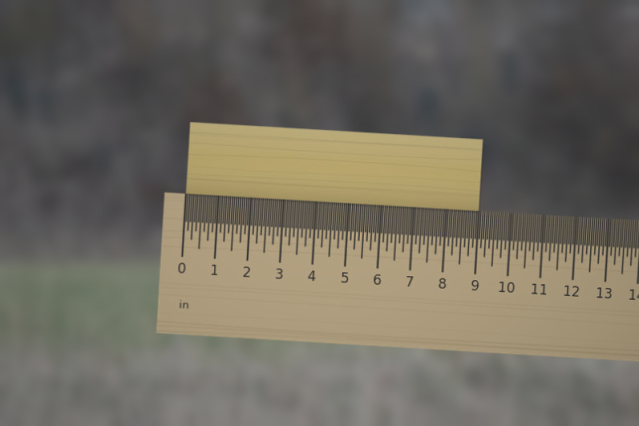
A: 9; in
